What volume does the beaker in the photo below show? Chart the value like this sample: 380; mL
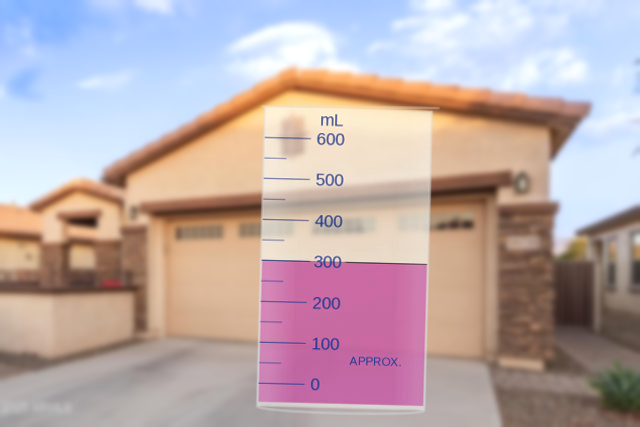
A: 300; mL
